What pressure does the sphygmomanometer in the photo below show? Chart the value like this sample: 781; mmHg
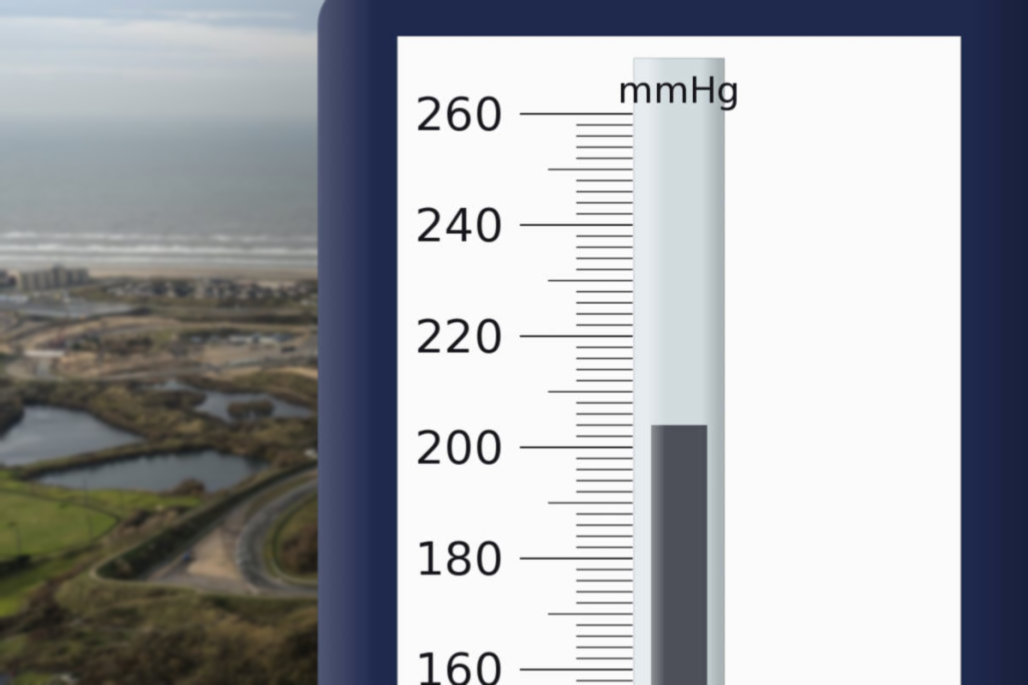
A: 204; mmHg
